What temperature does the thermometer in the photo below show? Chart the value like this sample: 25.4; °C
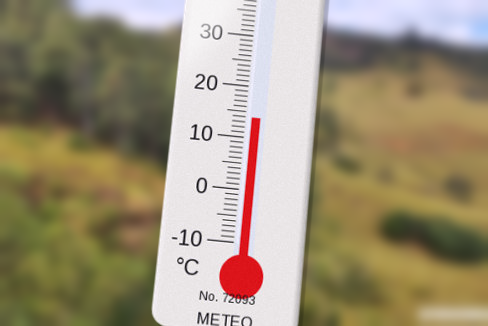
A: 14; °C
